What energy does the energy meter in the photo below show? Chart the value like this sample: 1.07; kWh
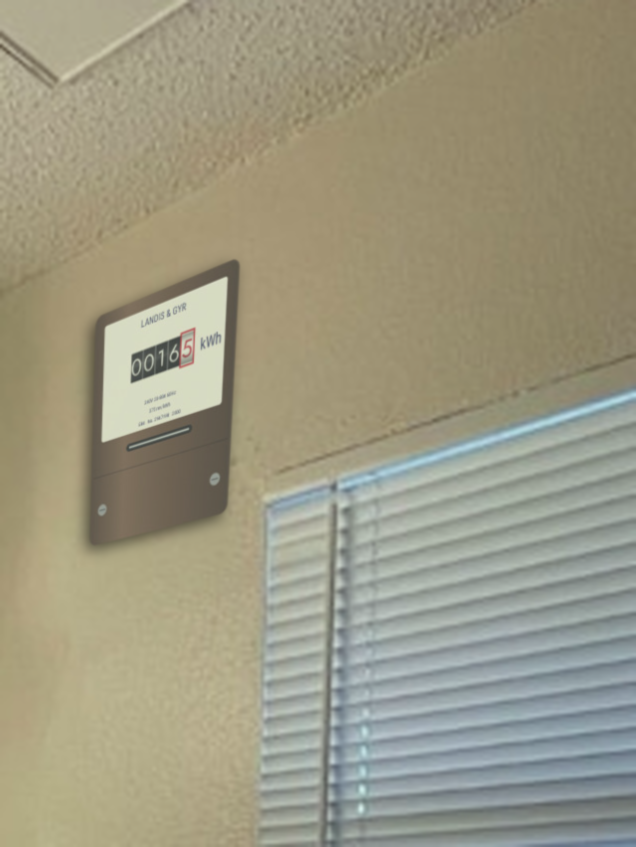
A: 16.5; kWh
